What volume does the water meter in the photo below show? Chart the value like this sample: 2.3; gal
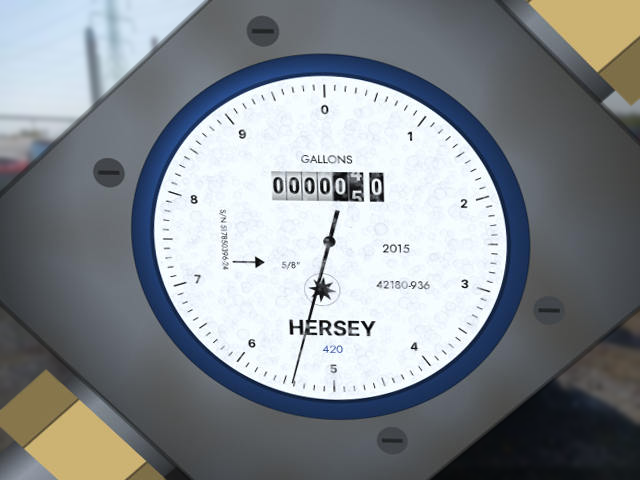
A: 45.4; gal
